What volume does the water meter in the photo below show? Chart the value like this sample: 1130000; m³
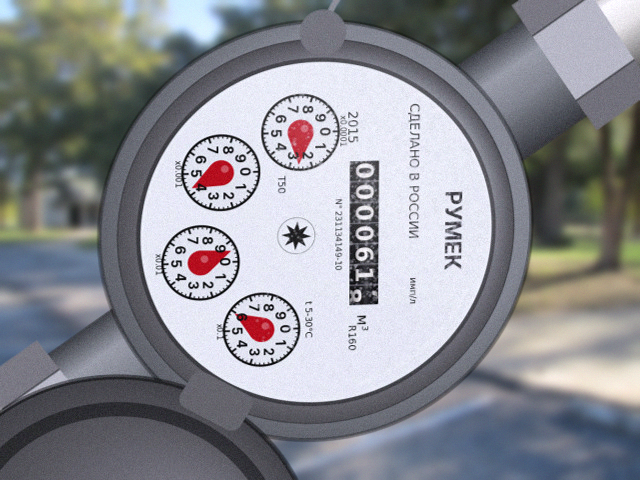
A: 617.5942; m³
